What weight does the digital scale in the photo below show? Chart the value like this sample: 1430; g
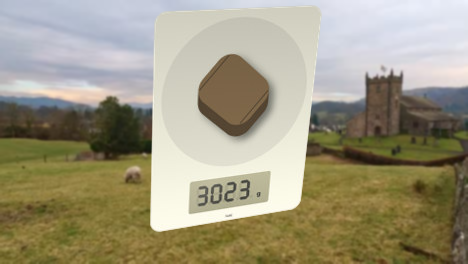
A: 3023; g
